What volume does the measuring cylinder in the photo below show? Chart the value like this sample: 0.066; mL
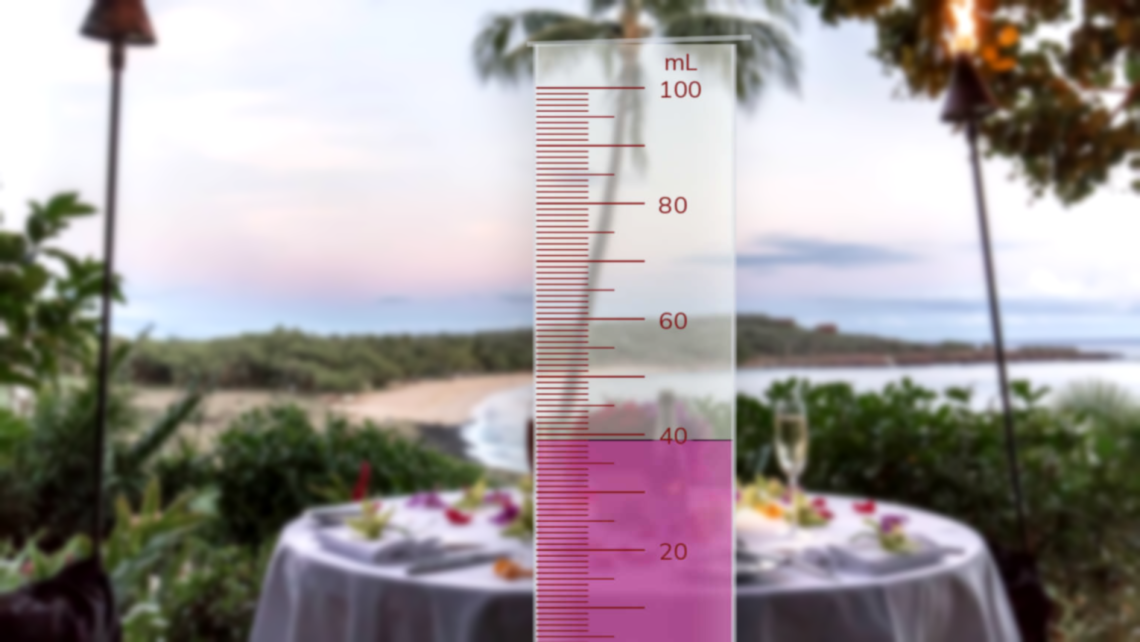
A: 39; mL
